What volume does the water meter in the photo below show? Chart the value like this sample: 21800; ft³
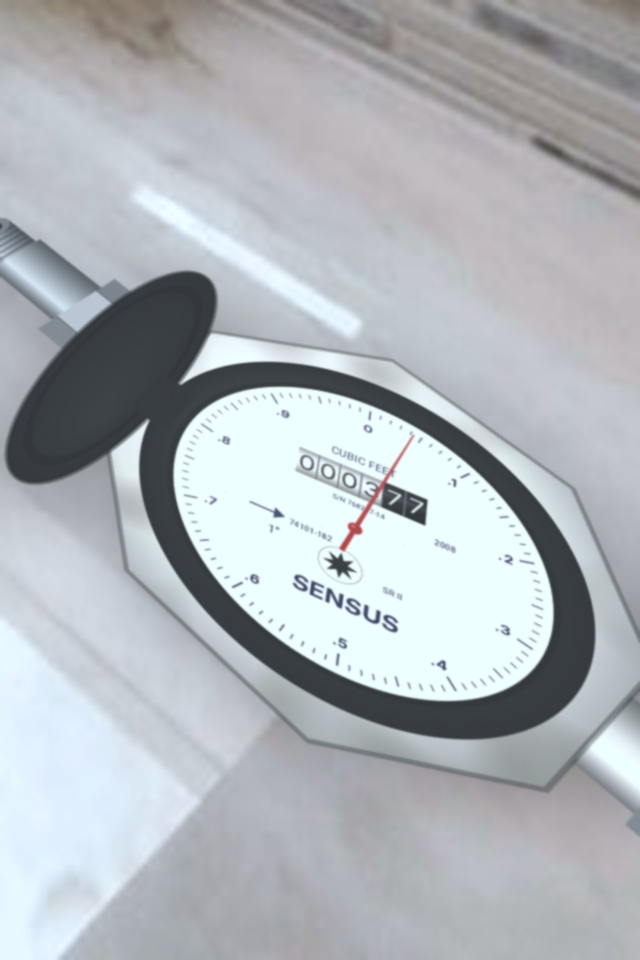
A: 377.04; ft³
